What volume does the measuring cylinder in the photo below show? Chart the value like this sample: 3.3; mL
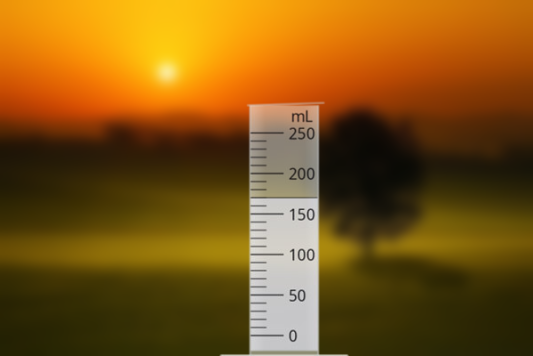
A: 170; mL
